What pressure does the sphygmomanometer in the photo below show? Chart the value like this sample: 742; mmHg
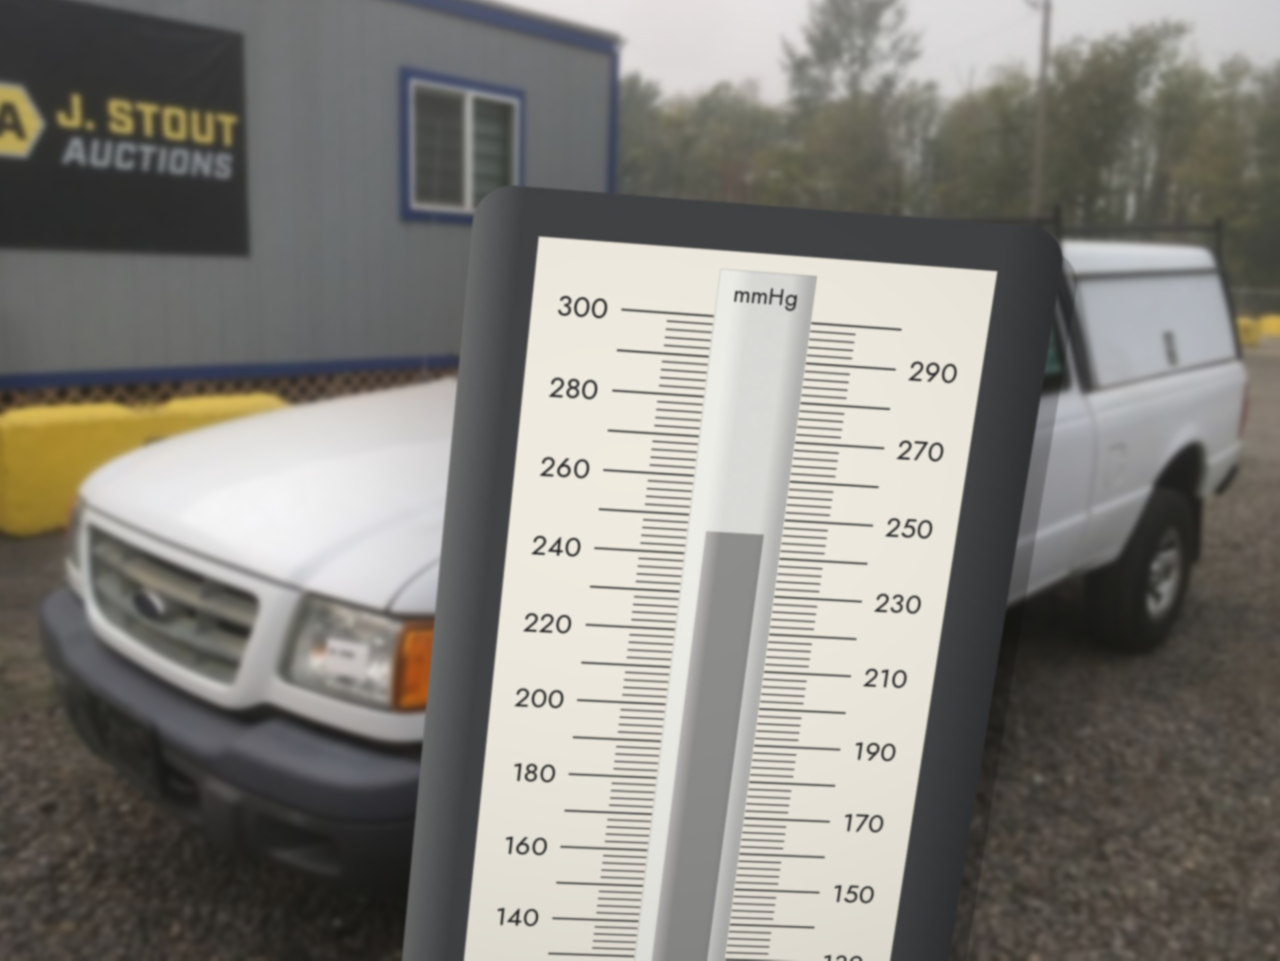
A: 246; mmHg
